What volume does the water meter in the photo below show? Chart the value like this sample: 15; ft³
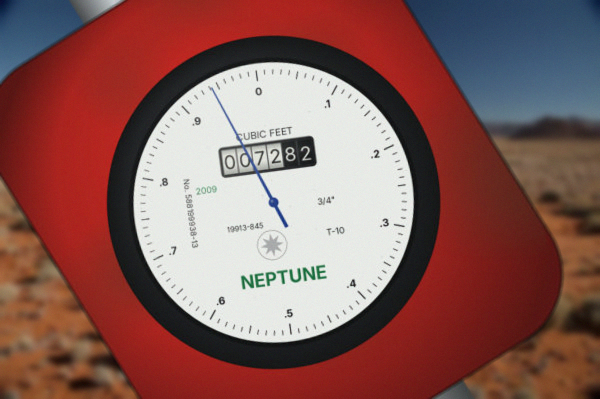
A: 7281.94; ft³
